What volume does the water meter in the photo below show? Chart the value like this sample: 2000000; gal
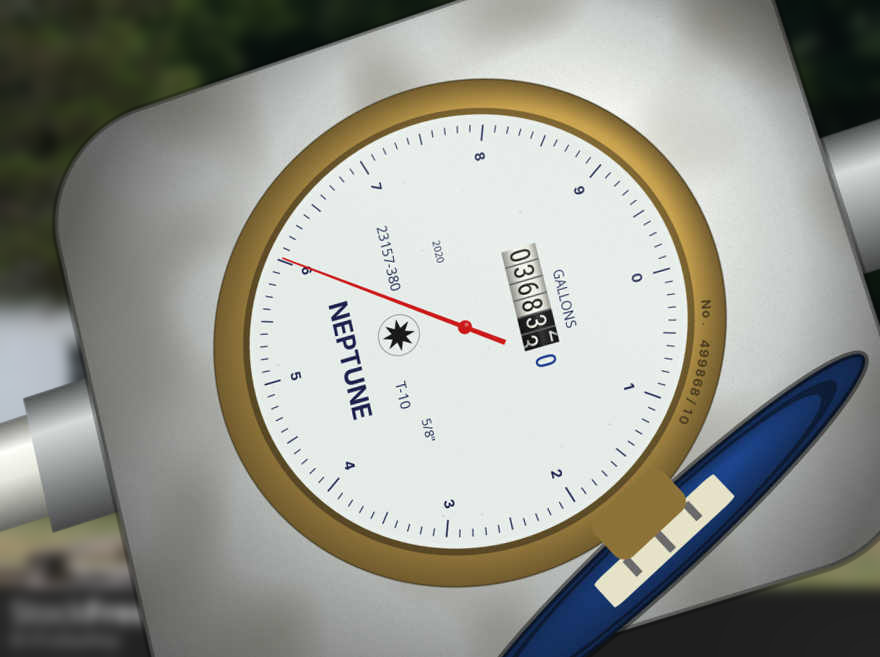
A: 368326.0; gal
